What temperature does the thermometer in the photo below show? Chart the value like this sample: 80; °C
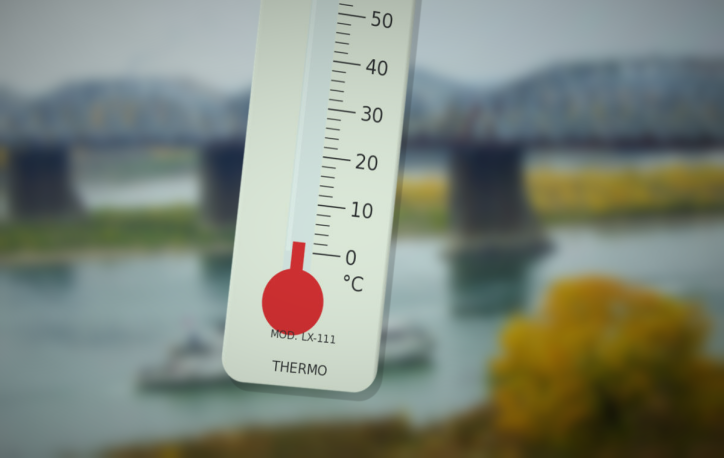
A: 2; °C
